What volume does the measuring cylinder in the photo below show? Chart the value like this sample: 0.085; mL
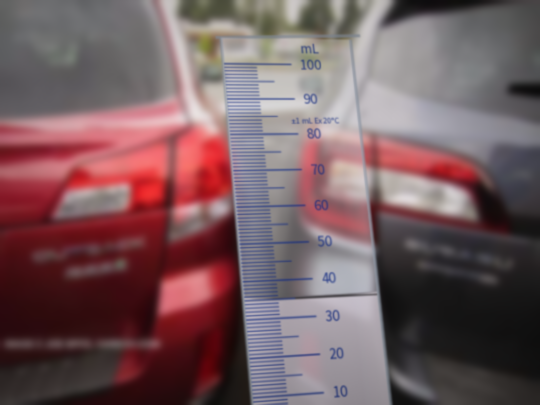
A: 35; mL
